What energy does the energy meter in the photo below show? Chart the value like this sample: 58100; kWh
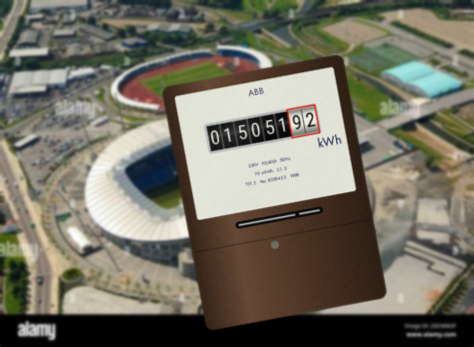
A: 15051.92; kWh
